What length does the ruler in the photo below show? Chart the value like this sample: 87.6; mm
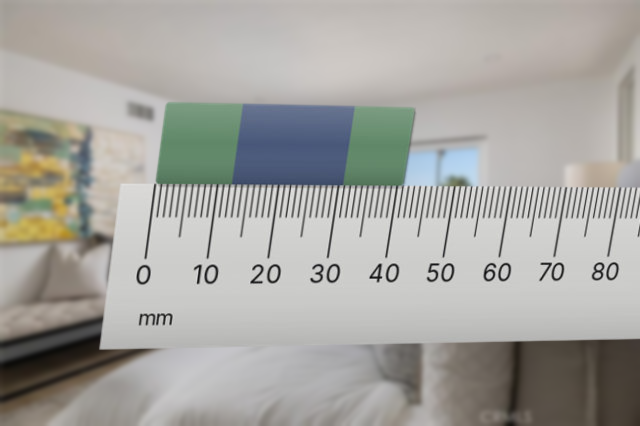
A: 41; mm
